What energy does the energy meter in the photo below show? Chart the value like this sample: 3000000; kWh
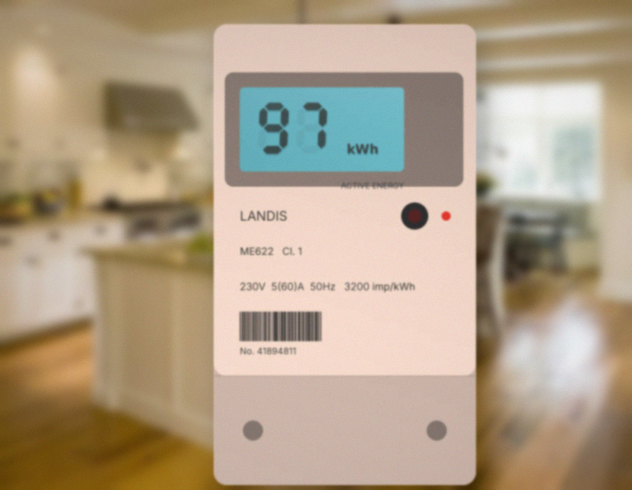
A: 97; kWh
